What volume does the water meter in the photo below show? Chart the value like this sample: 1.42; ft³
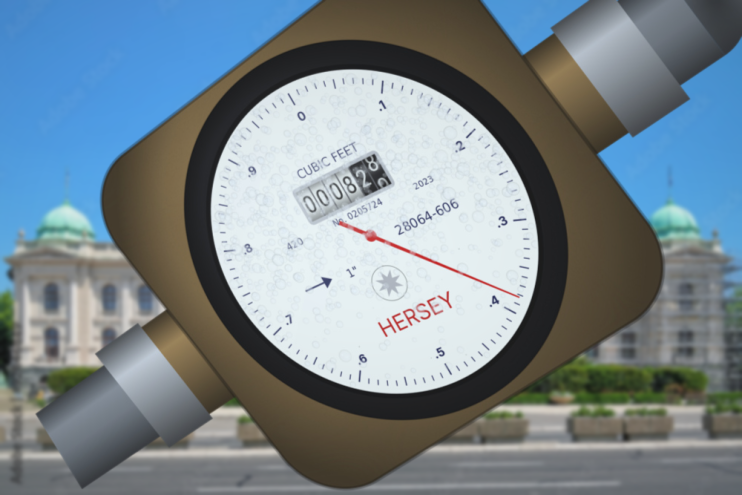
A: 828.38; ft³
